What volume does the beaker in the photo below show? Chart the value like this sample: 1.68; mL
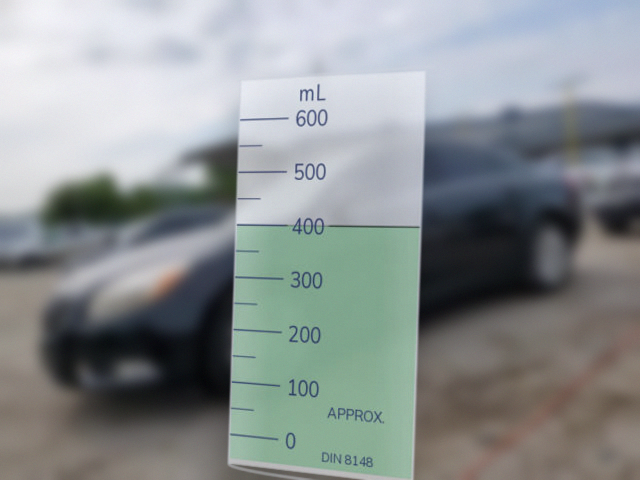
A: 400; mL
